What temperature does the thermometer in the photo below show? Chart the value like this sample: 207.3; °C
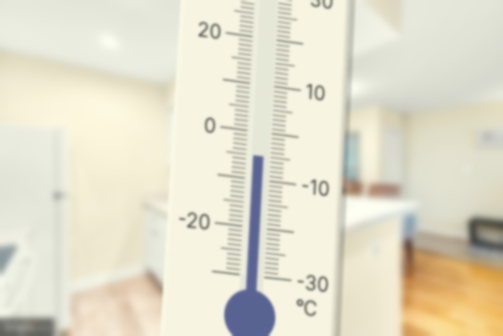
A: -5; °C
